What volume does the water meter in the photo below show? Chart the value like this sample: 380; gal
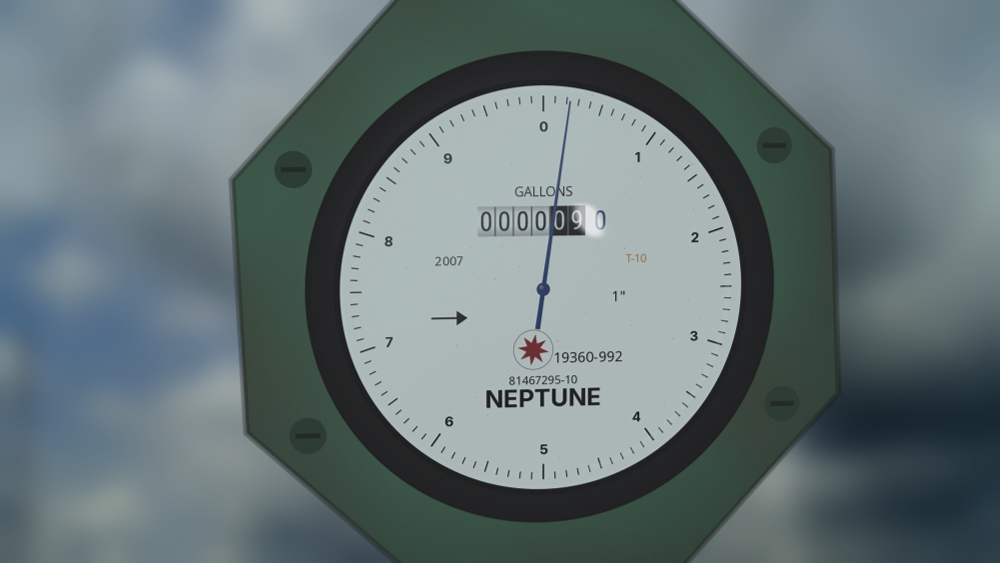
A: 90.2; gal
